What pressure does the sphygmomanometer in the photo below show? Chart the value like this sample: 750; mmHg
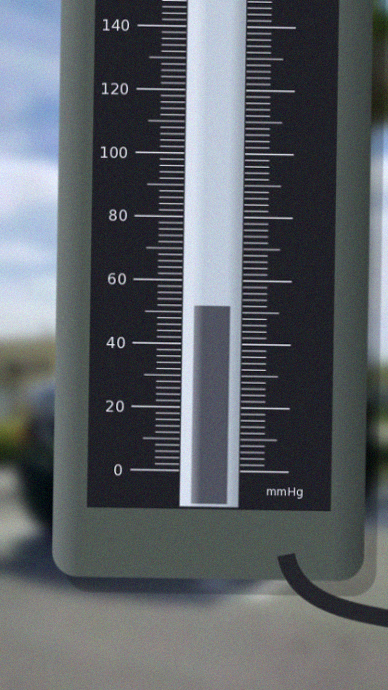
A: 52; mmHg
